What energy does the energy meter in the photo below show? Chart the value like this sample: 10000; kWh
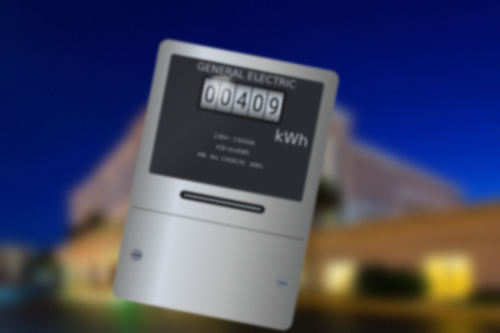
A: 409; kWh
